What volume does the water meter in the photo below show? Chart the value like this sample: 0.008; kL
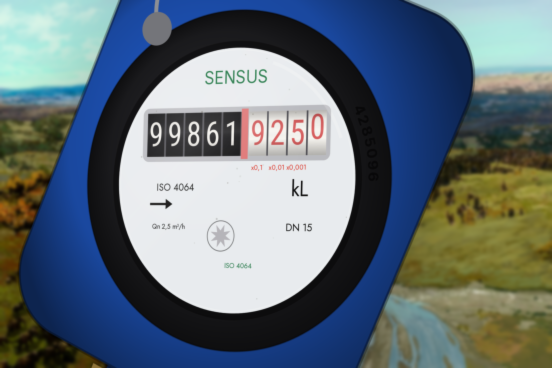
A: 99861.9250; kL
